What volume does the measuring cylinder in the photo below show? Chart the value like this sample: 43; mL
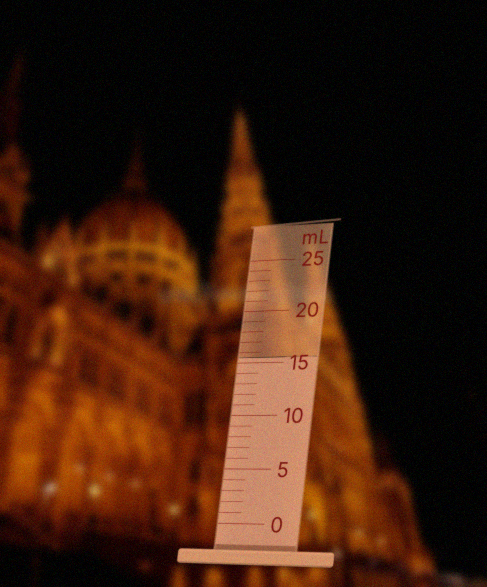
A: 15.5; mL
